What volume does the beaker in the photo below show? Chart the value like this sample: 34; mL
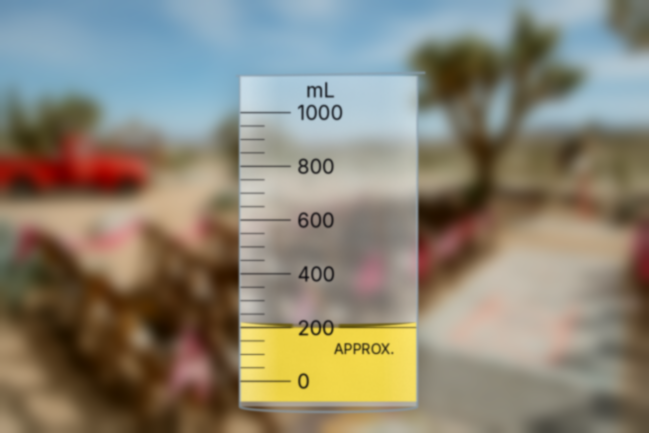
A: 200; mL
